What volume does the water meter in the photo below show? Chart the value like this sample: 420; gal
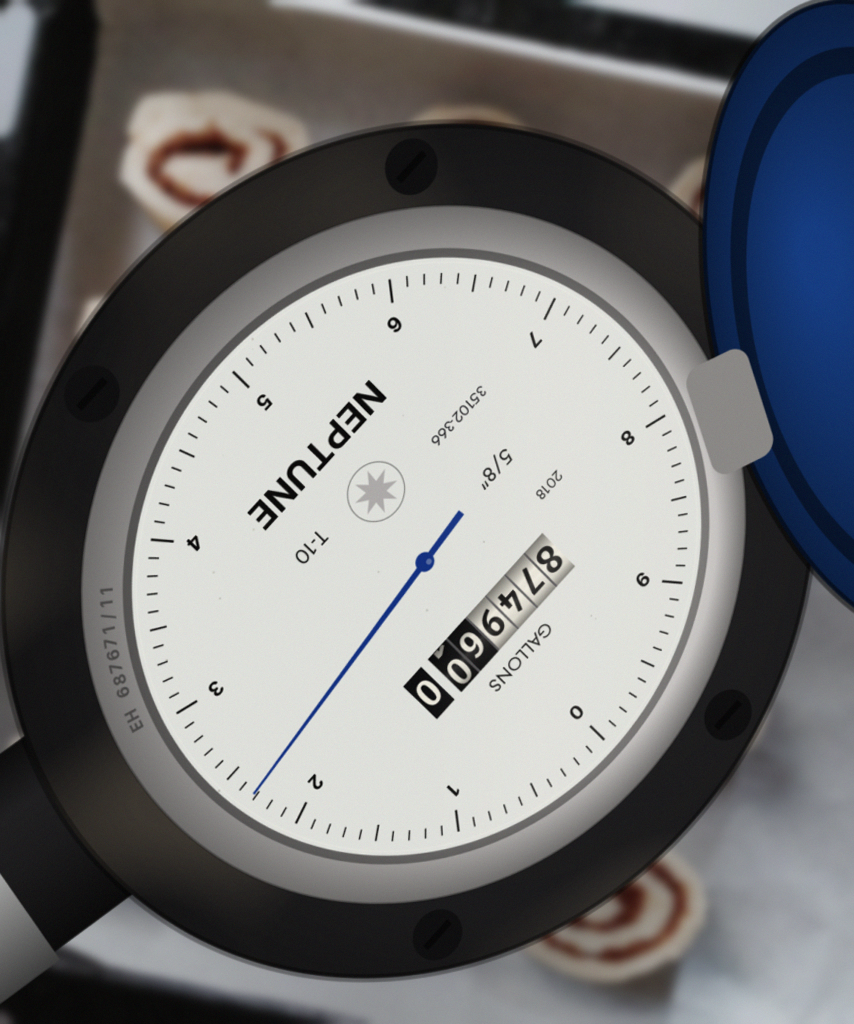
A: 8749602.3; gal
